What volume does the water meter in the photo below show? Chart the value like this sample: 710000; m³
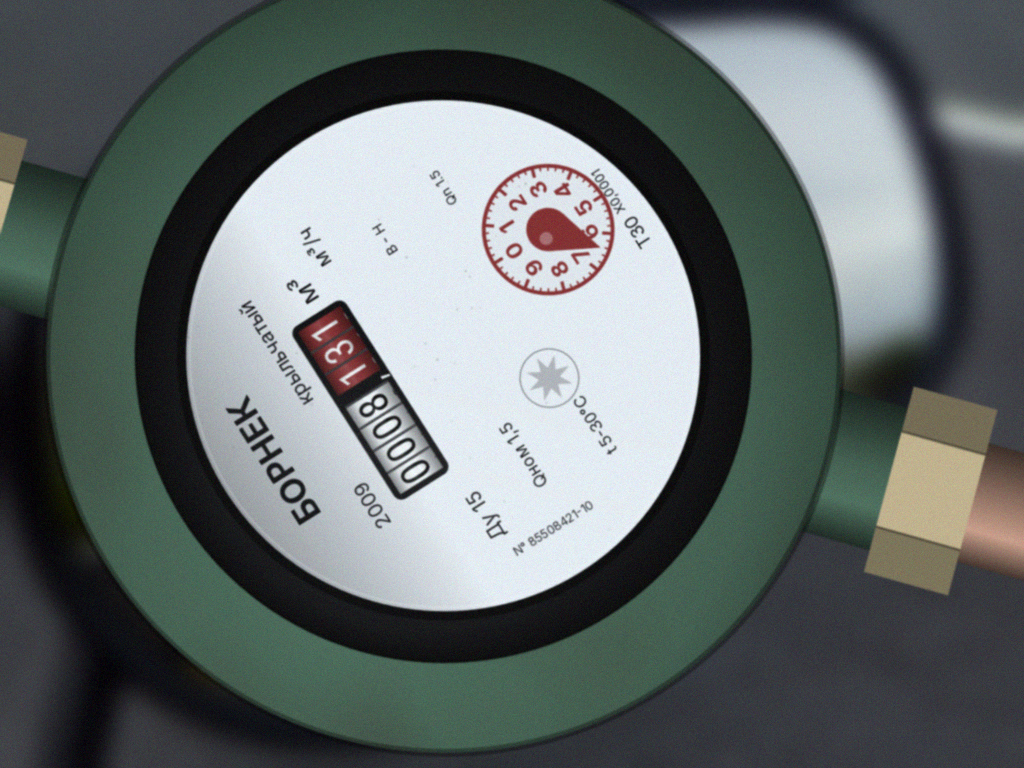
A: 8.1316; m³
